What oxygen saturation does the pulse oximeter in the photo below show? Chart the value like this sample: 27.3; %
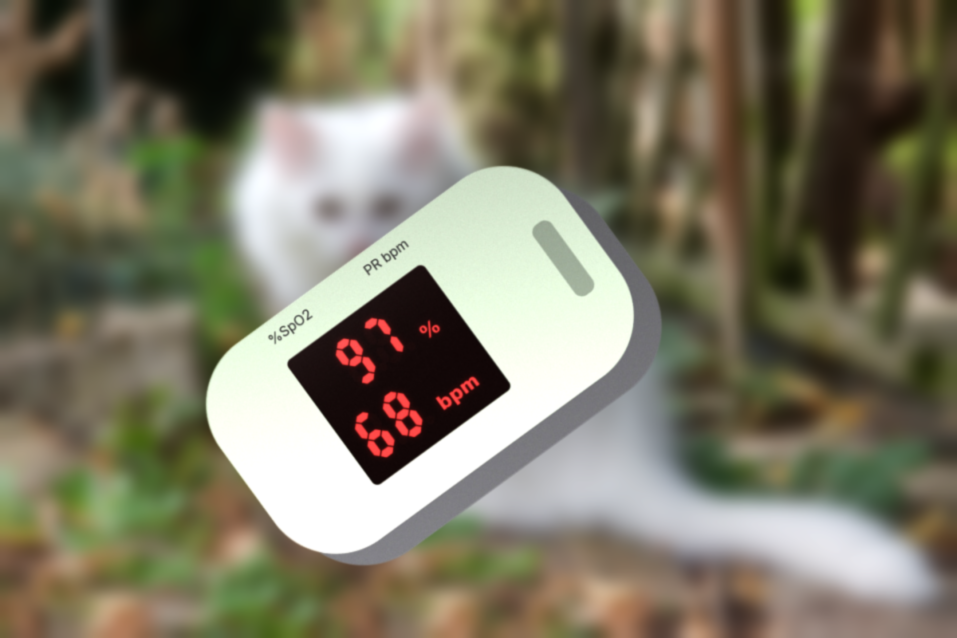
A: 97; %
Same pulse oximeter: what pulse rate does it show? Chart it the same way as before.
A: 68; bpm
